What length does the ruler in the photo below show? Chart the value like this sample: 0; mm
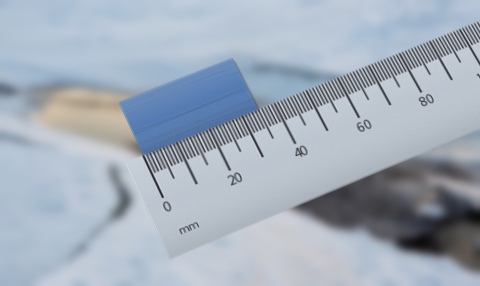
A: 35; mm
